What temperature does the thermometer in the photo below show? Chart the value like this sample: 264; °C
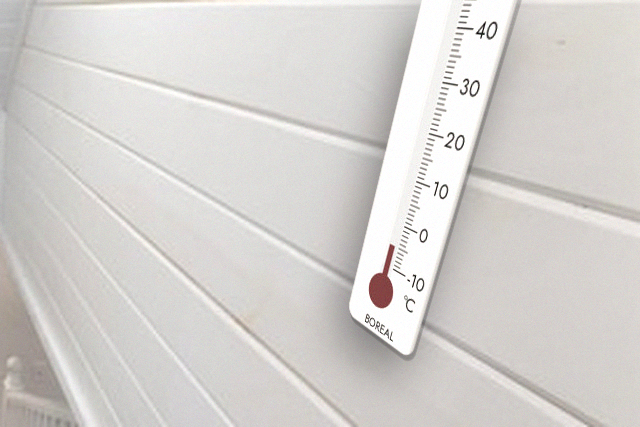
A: -5; °C
